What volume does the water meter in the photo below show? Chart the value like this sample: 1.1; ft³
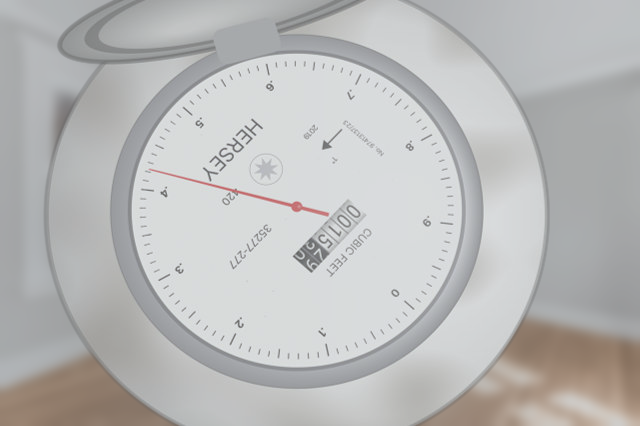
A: 1529.42; ft³
